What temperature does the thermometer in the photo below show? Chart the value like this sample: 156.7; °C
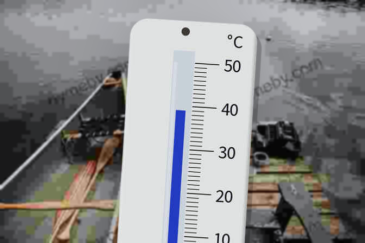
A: 39; °C
